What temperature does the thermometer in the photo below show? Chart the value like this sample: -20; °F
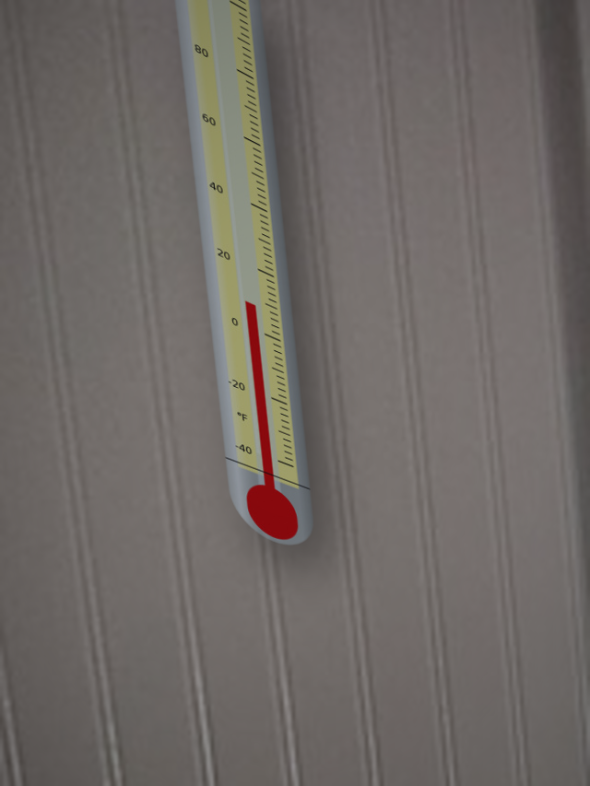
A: 8; °F
